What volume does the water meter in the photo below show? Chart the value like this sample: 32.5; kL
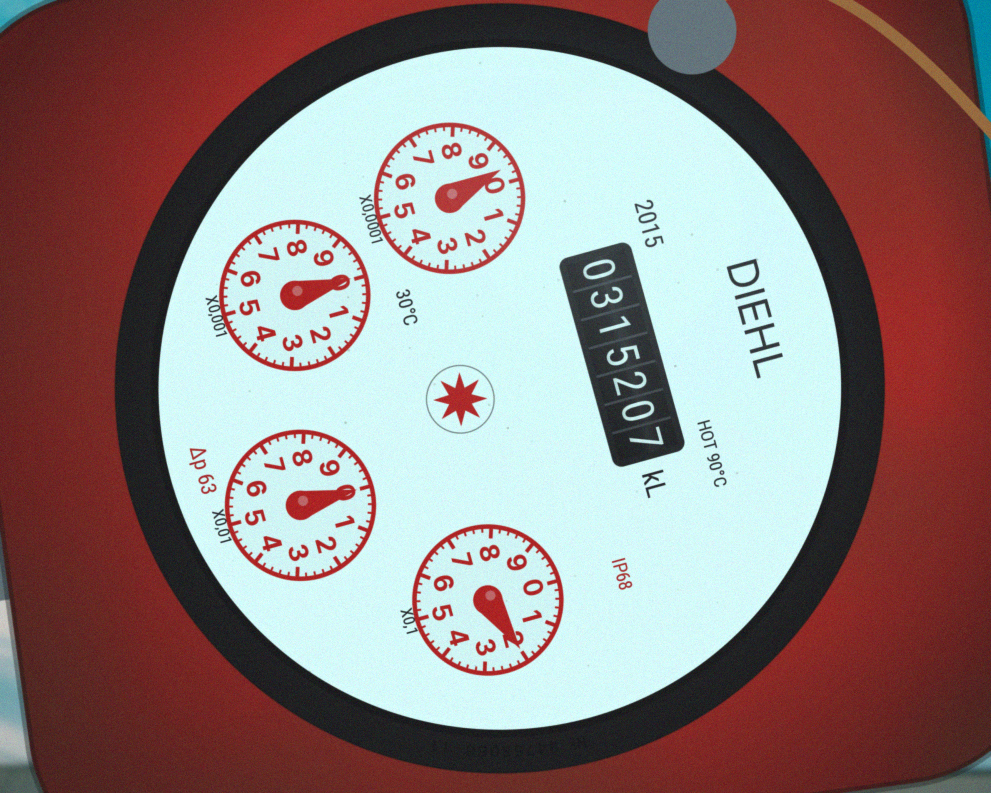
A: 315207.1999; kL
